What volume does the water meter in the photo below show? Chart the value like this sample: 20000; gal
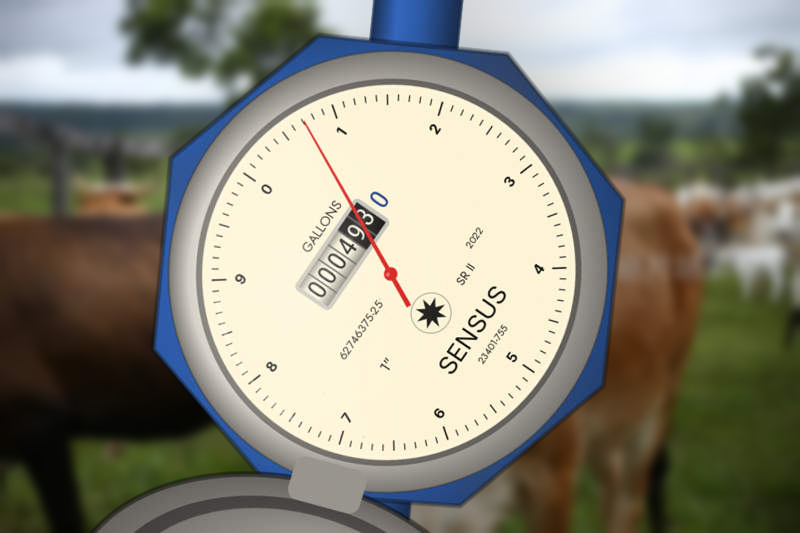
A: 4930.7; gal
